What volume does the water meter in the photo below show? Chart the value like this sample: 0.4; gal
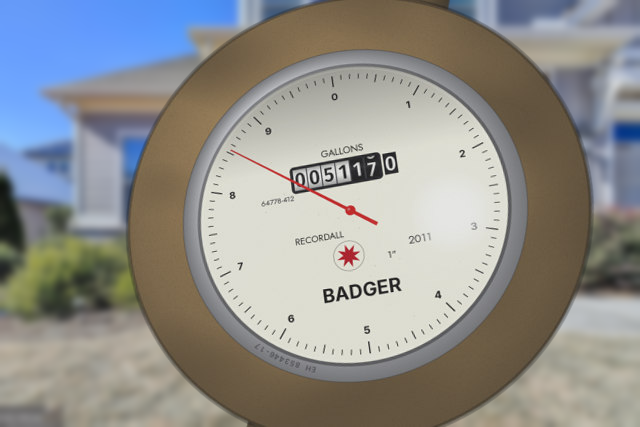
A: 51168.5; gal
